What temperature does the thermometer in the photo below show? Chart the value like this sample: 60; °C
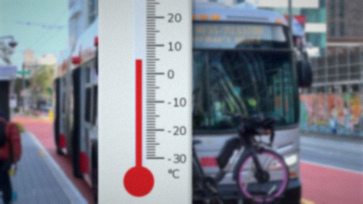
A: 5; °C
